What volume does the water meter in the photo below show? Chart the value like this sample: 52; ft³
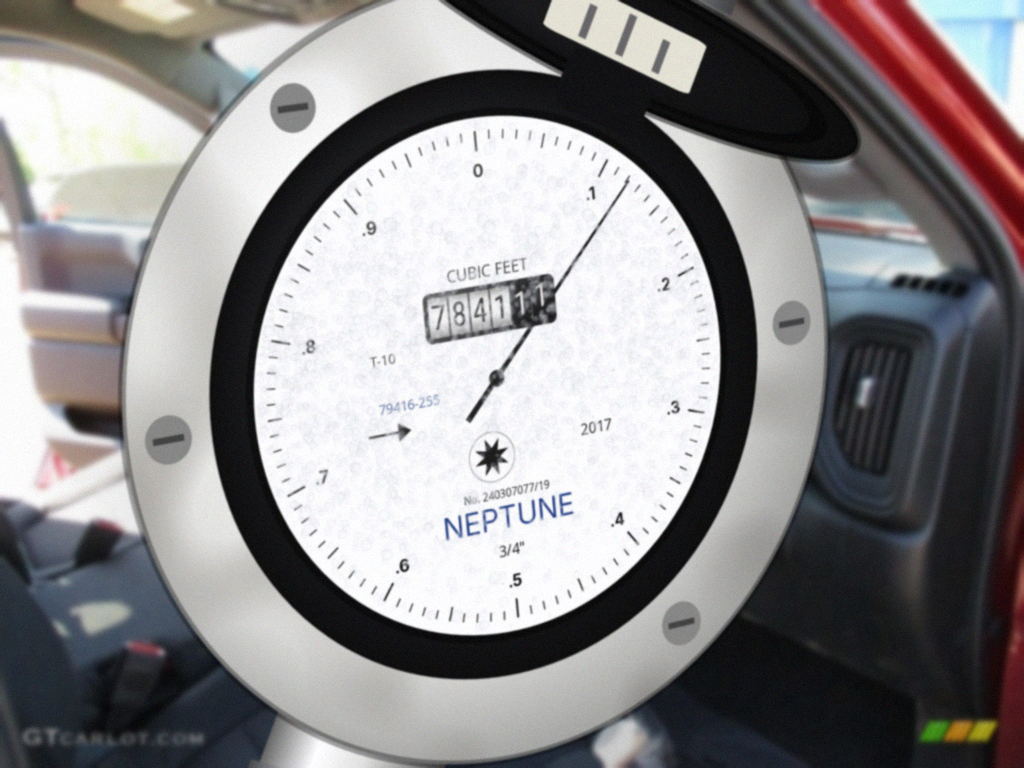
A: 784111.12; ft³
